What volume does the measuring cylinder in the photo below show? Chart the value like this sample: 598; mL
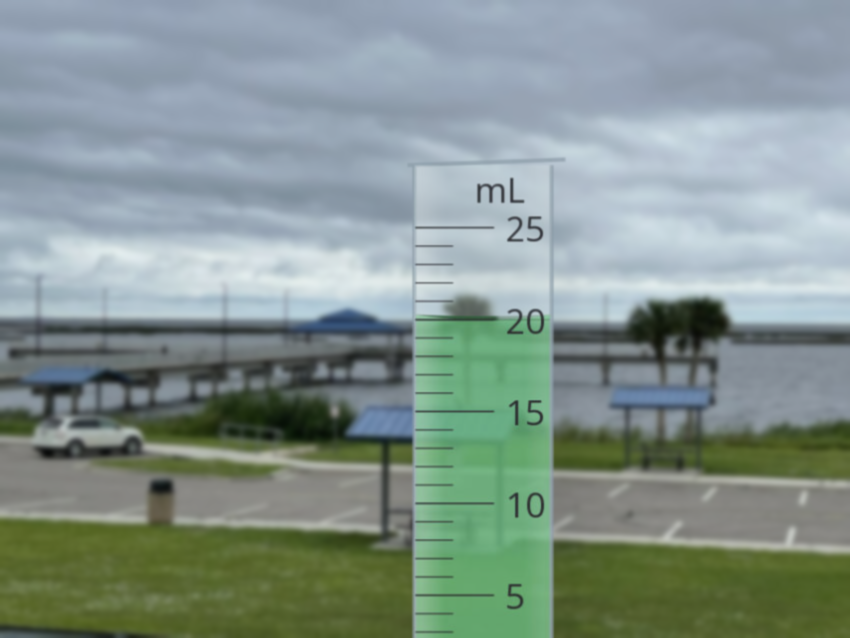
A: 20; mL
